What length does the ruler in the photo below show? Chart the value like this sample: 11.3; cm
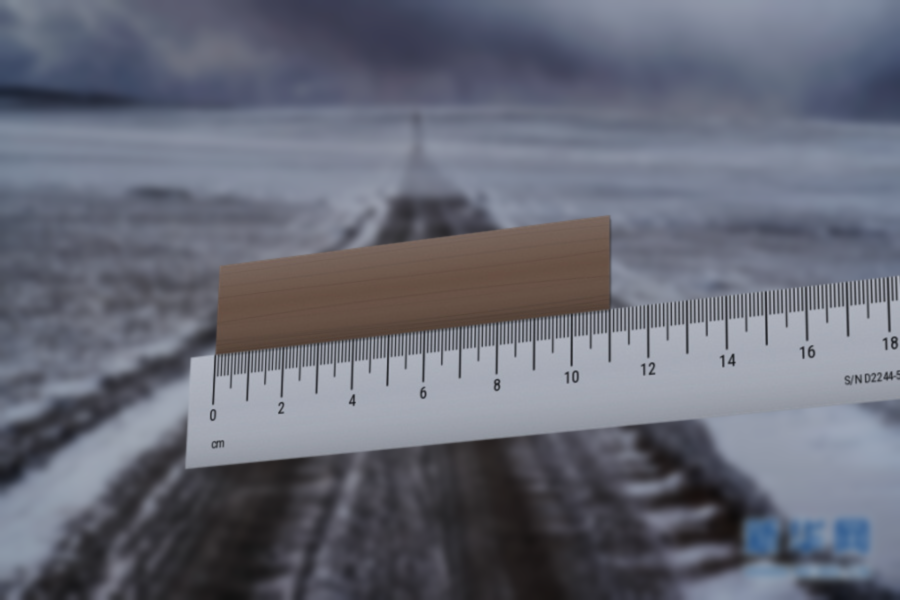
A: 11; cm
